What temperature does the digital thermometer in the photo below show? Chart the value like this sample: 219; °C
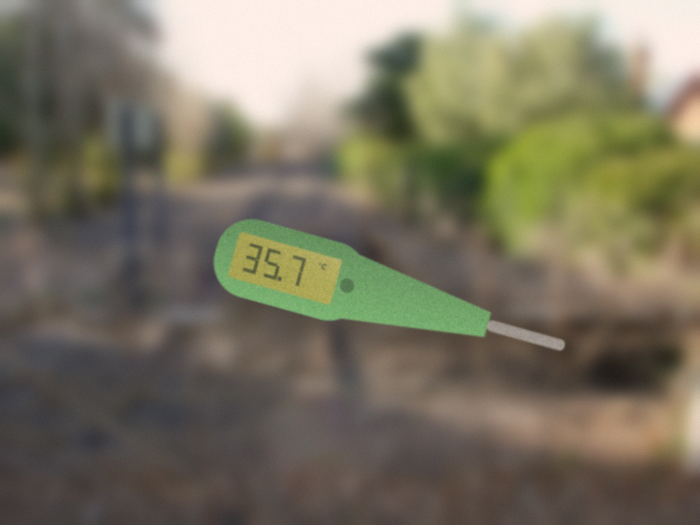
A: 35.7; °C
